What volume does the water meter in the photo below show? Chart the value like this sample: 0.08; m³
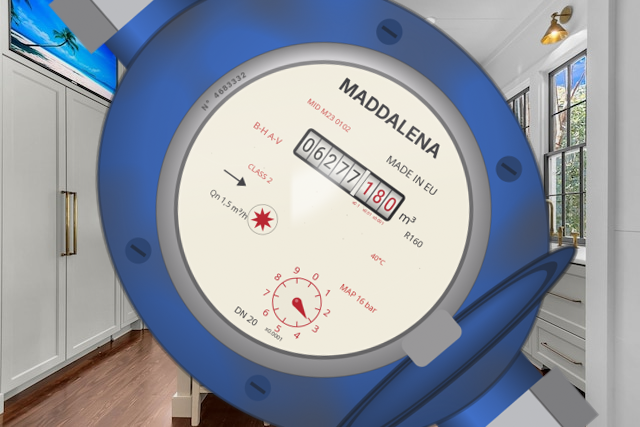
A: 6277.1803; m³
